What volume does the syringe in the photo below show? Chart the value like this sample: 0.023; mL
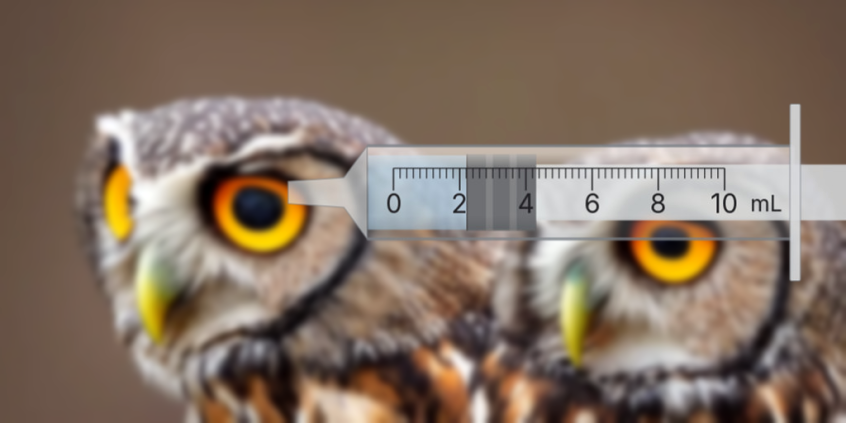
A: 2.2; mL
